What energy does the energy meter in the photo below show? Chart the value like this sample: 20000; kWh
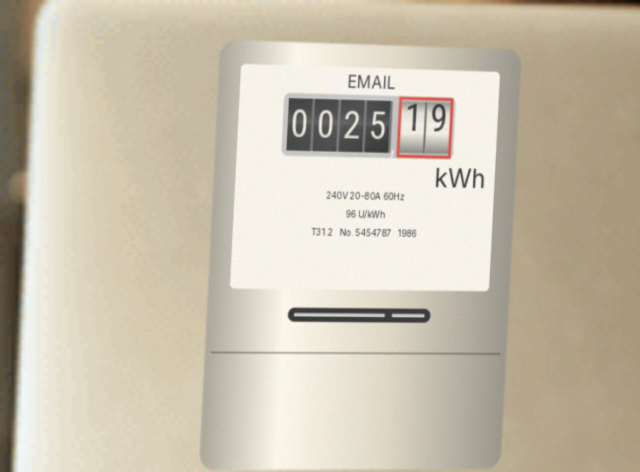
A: 25.19; kWh
